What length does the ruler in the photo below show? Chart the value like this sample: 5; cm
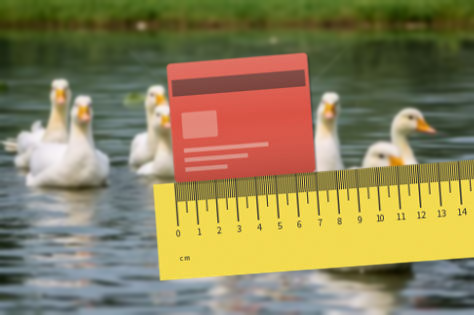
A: 7; cm
